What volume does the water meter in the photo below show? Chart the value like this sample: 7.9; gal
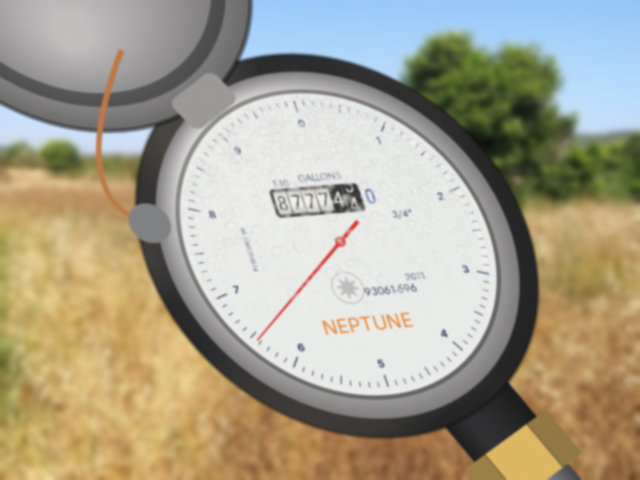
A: 8777436.4; gal
